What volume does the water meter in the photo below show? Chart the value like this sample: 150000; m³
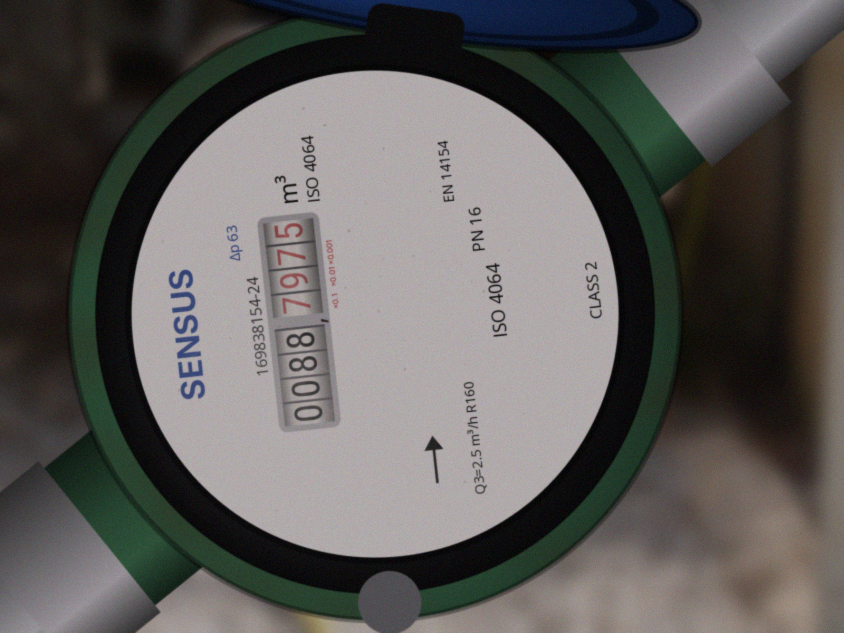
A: 88.7975; m³
